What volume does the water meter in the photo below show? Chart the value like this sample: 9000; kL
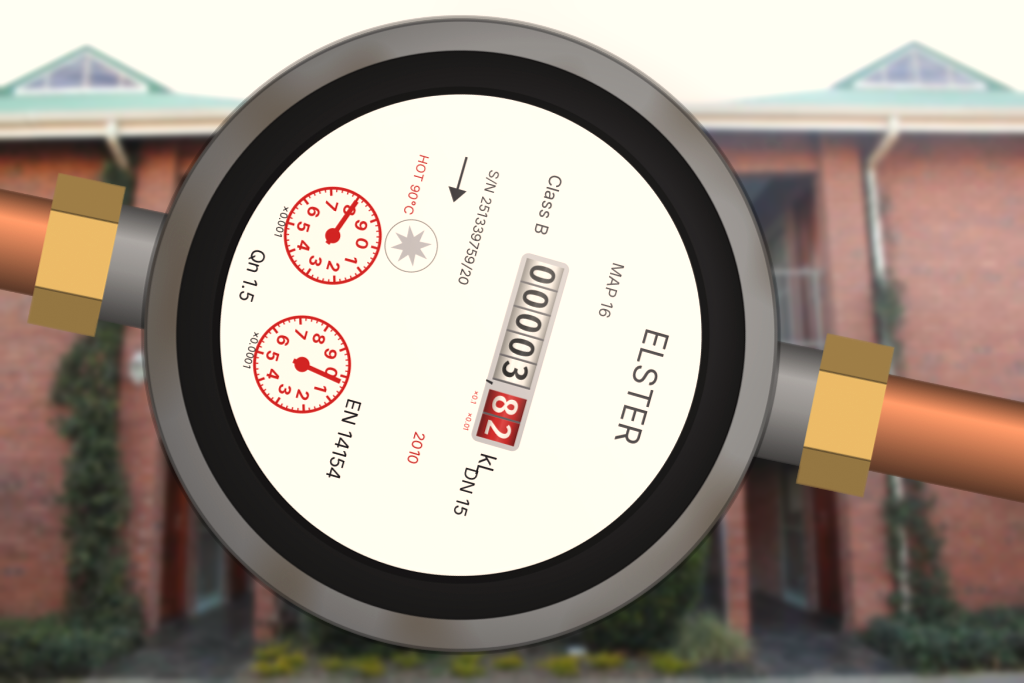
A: 3.8280; kL
